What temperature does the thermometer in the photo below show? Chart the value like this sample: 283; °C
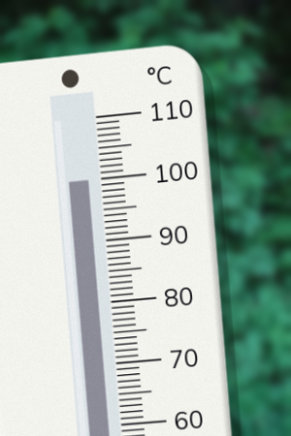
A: 100; °C
